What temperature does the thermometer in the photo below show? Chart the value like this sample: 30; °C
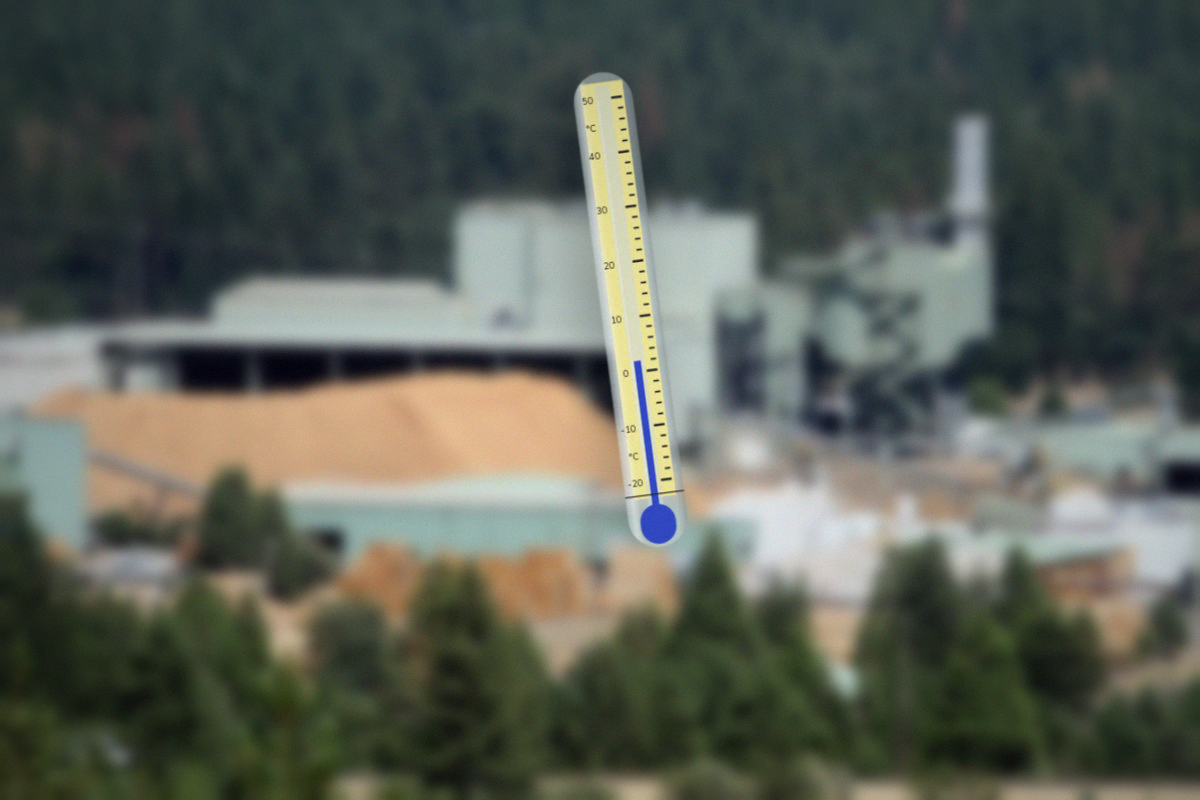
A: 2; °C
